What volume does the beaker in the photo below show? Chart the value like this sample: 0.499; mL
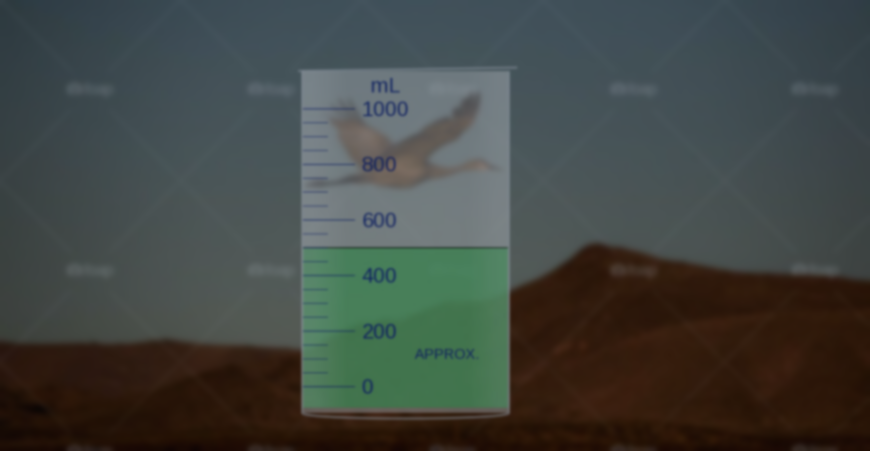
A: 500; mL
